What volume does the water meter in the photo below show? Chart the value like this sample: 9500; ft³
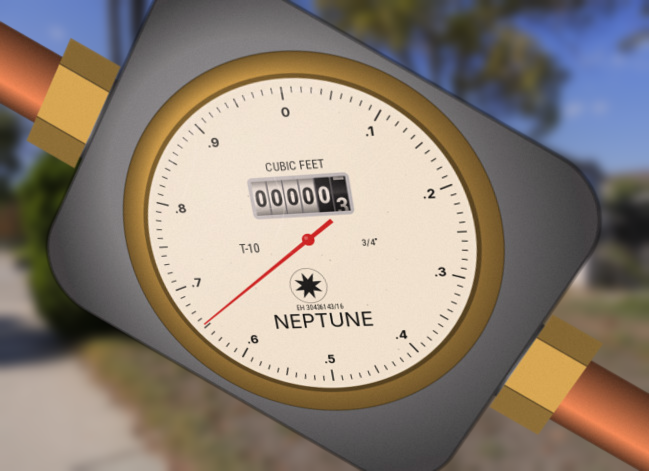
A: 2.65; ft³
